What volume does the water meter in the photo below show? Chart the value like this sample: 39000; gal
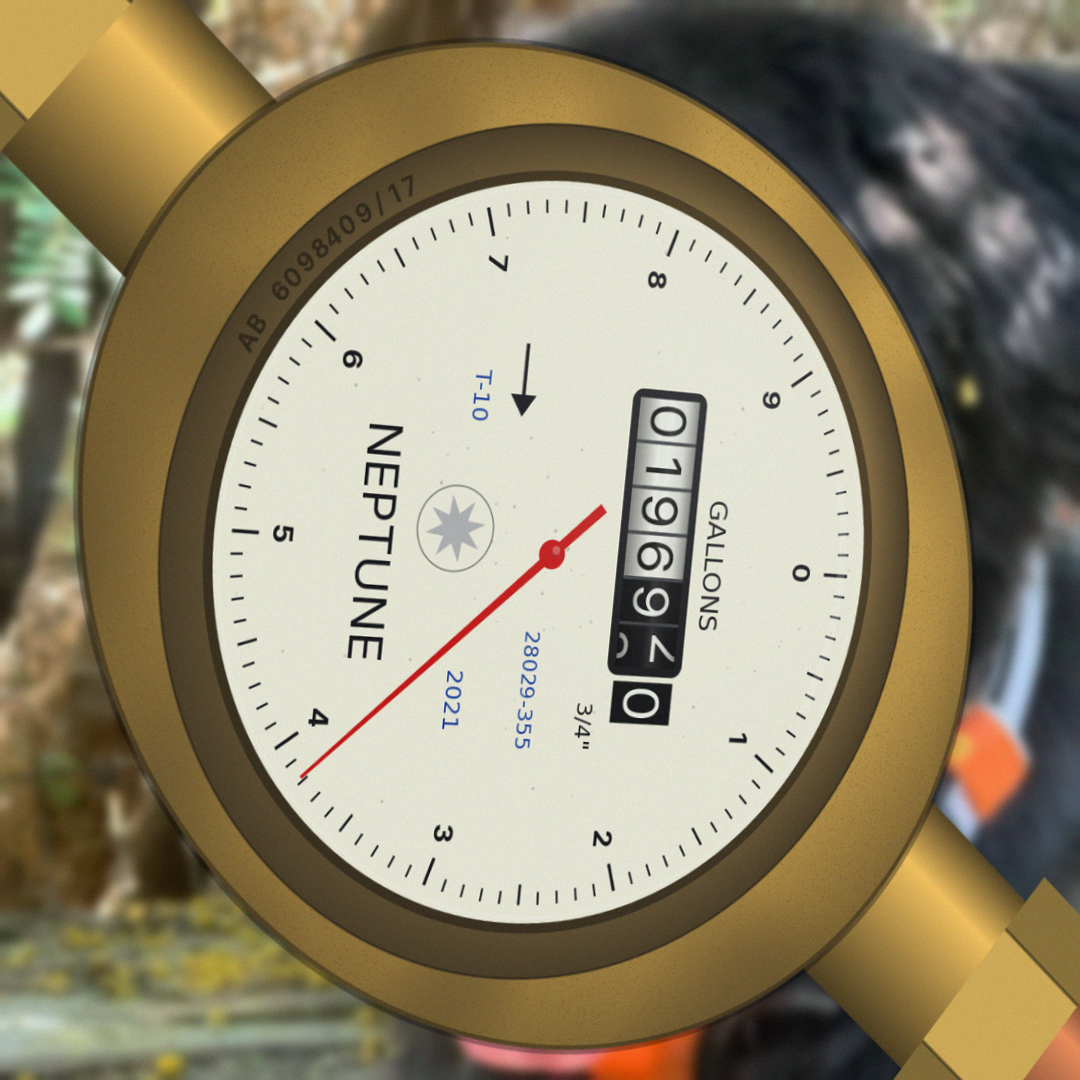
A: 196923.8; gal
